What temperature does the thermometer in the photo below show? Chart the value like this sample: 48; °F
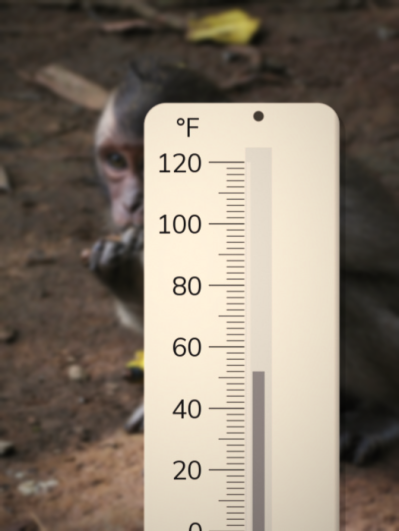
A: 52; °F
